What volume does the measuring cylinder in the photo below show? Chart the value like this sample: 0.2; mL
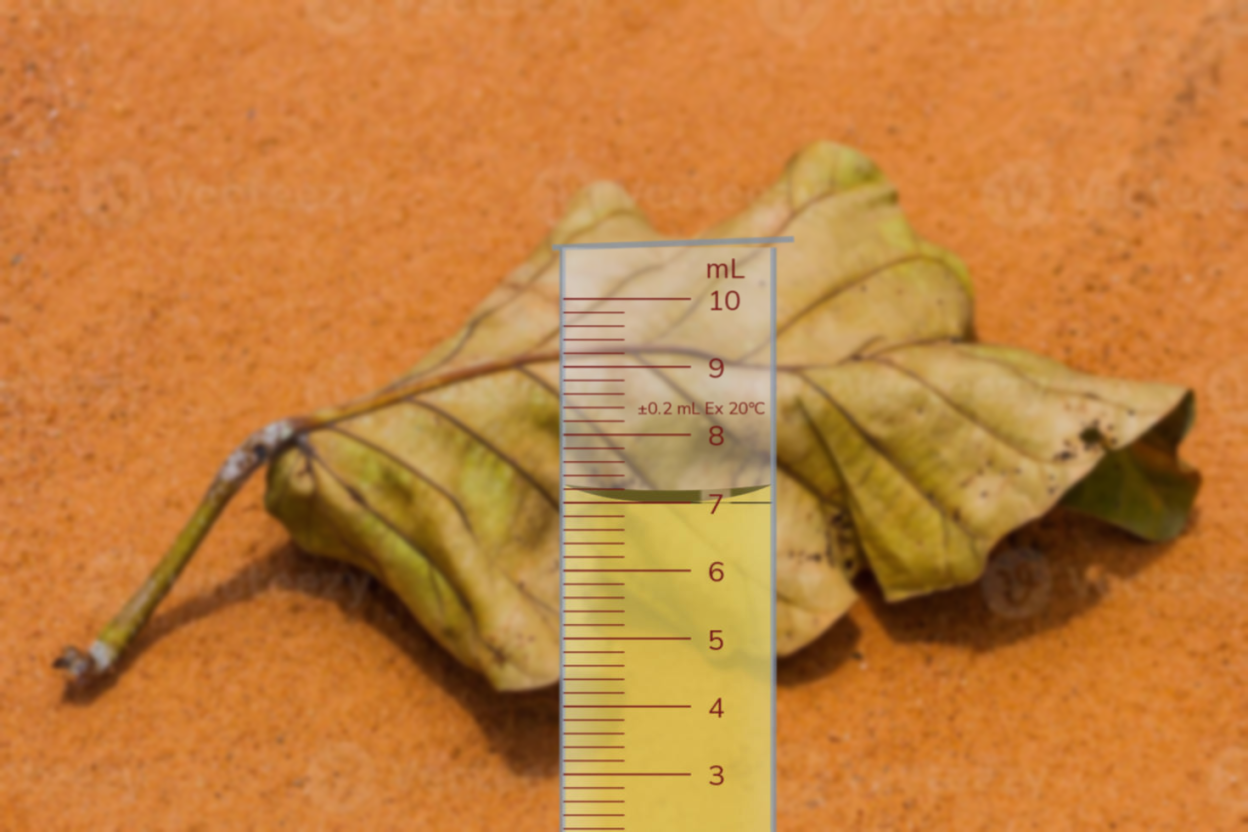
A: 7; mL
